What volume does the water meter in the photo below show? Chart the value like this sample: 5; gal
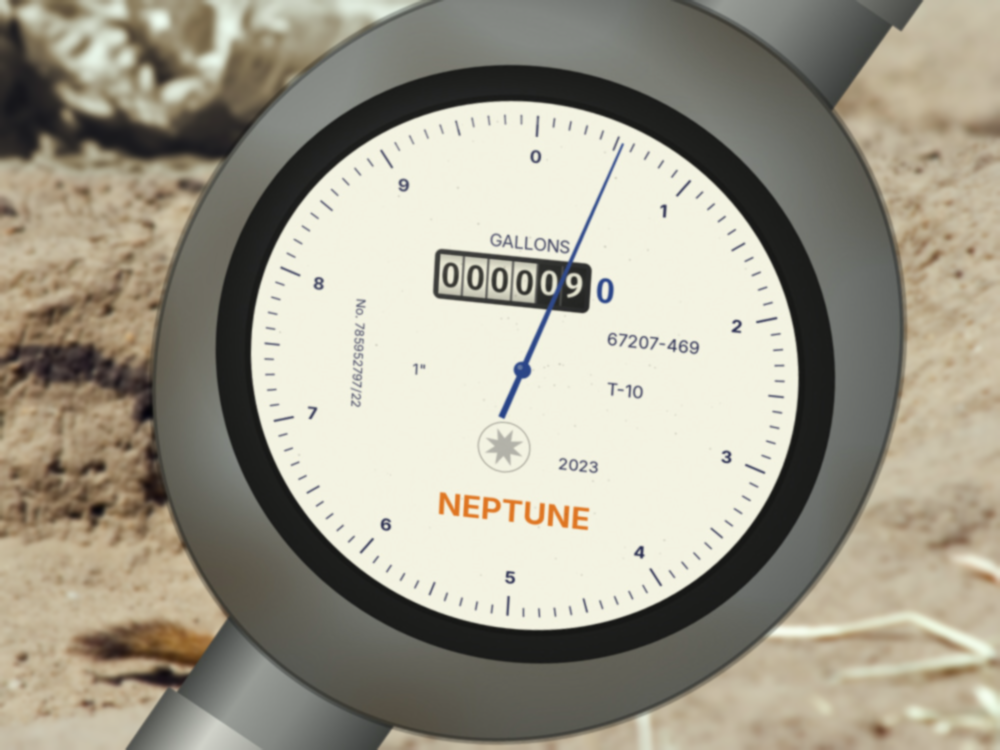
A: 90.5; gal
